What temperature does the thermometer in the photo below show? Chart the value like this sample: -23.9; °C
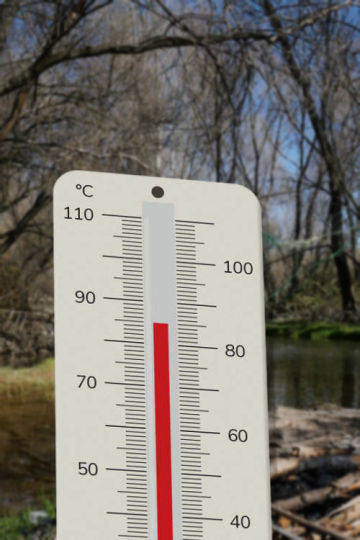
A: 85; °C
